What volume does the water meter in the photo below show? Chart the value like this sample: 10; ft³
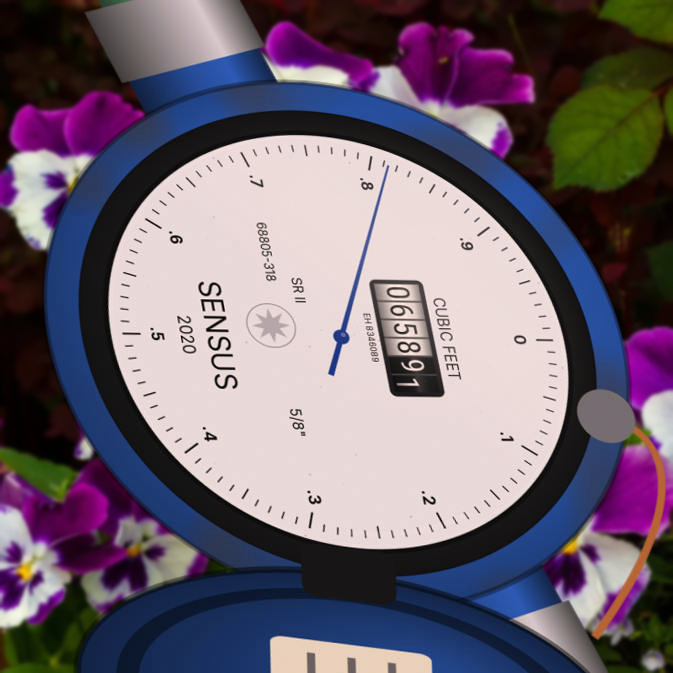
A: 65890.81; ft³
